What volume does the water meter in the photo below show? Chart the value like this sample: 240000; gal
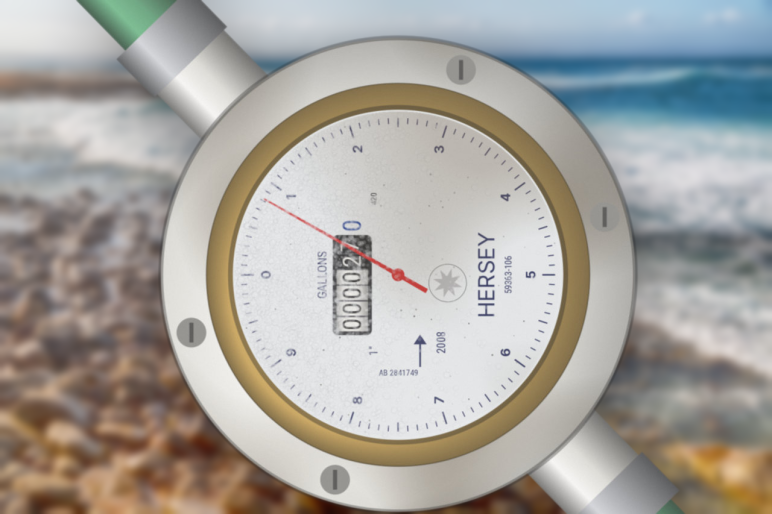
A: 270.8; gal
